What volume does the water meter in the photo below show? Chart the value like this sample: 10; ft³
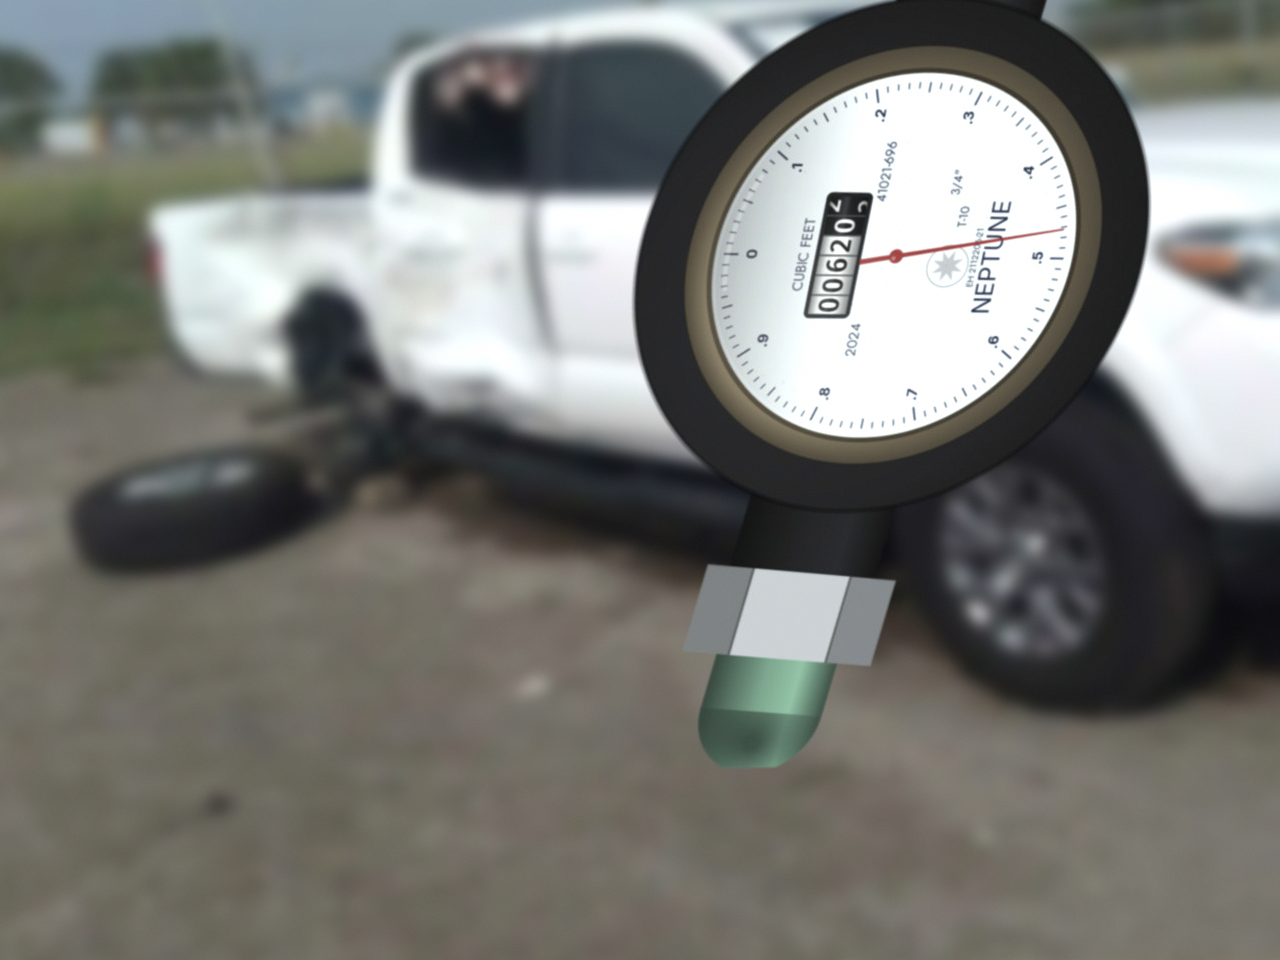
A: 6202.47; ft³
